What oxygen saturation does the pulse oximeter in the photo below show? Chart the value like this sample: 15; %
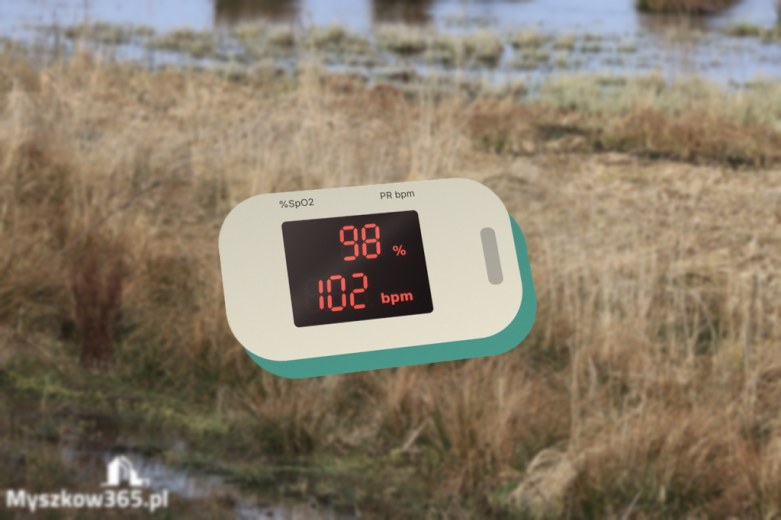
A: 98; %
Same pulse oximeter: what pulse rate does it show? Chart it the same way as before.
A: 102; bpm
